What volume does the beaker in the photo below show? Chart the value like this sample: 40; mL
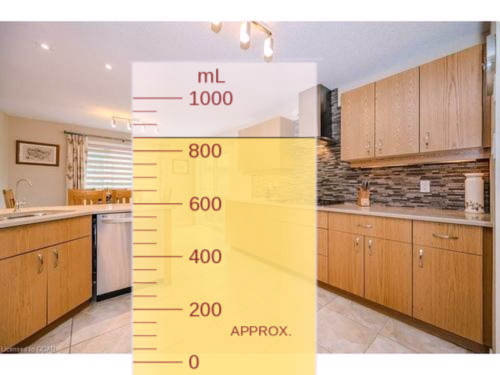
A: 850; mL
